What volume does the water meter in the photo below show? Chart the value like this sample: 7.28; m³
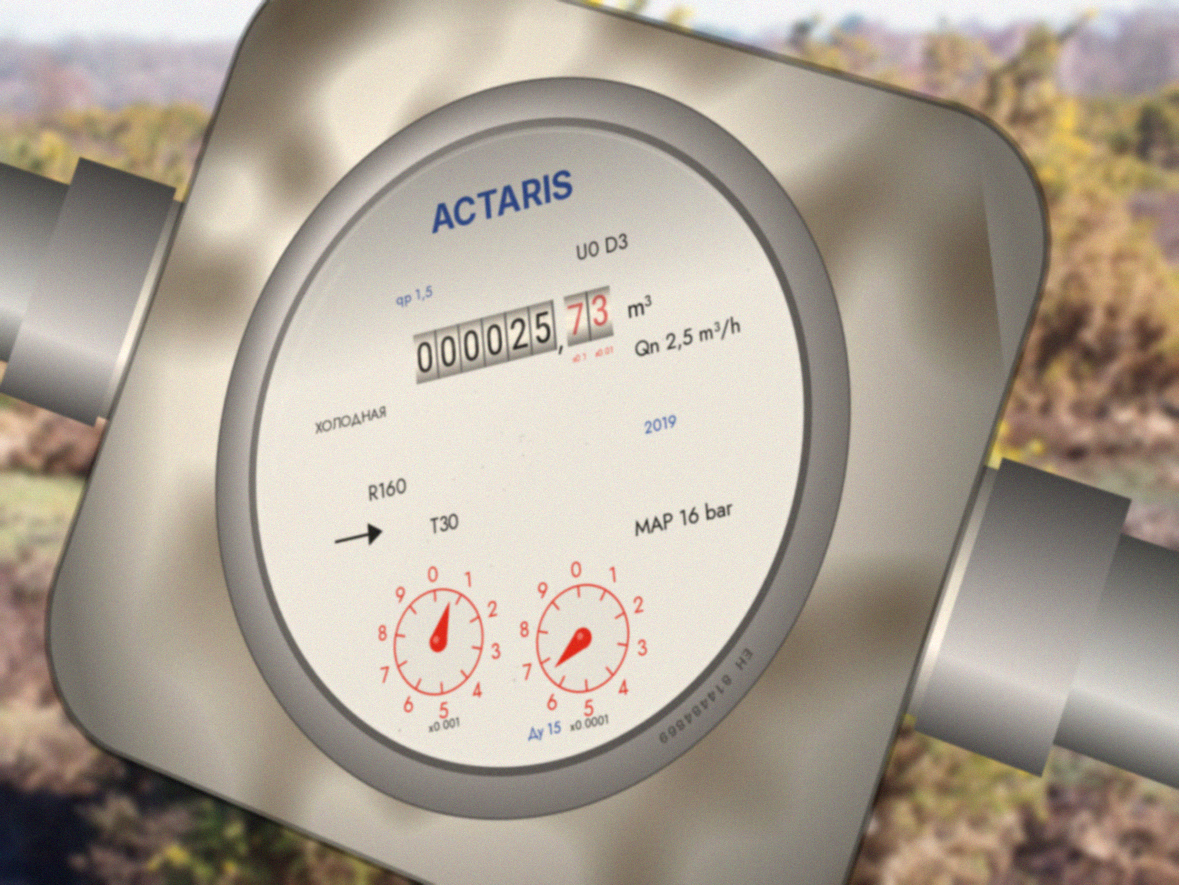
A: 25.7306; m³
